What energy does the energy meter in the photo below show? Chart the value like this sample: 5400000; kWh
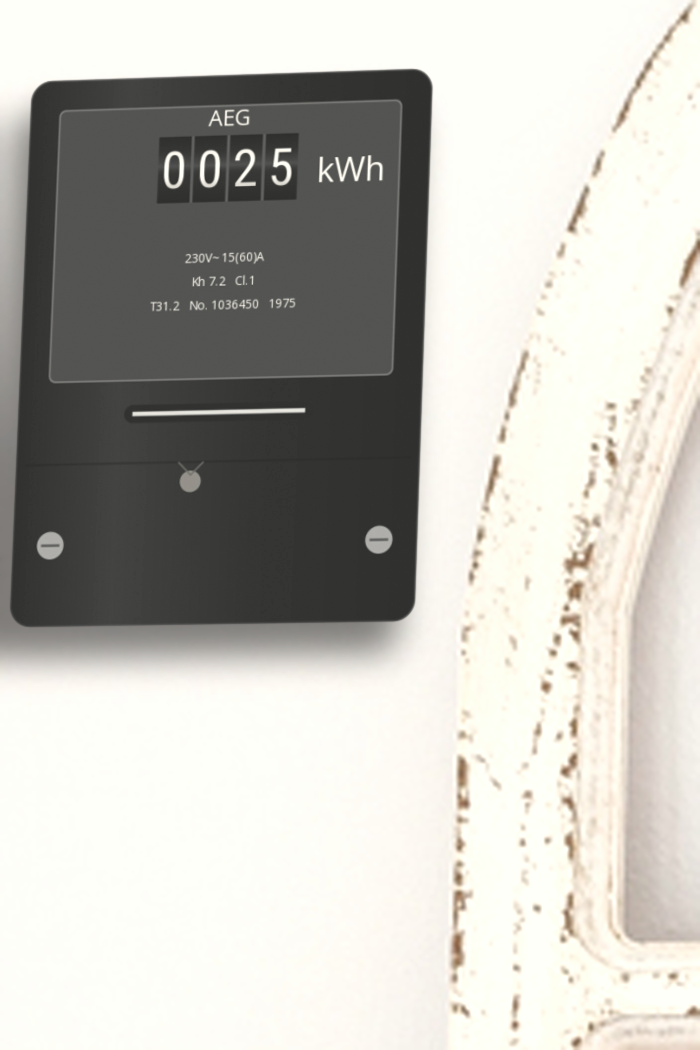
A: 25; kWh
